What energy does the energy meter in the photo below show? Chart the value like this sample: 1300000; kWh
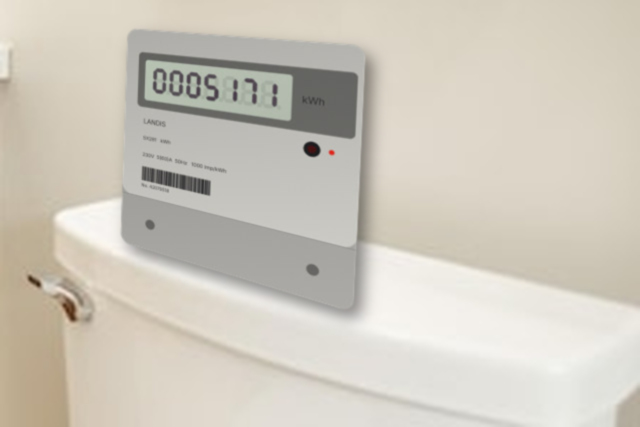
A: 5171; kWh
